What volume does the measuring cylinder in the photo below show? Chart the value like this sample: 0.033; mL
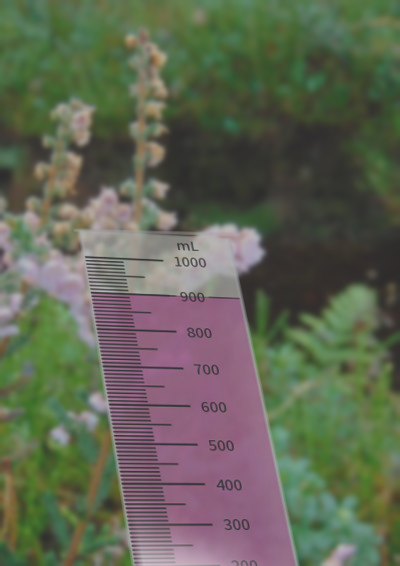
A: 900; mL
